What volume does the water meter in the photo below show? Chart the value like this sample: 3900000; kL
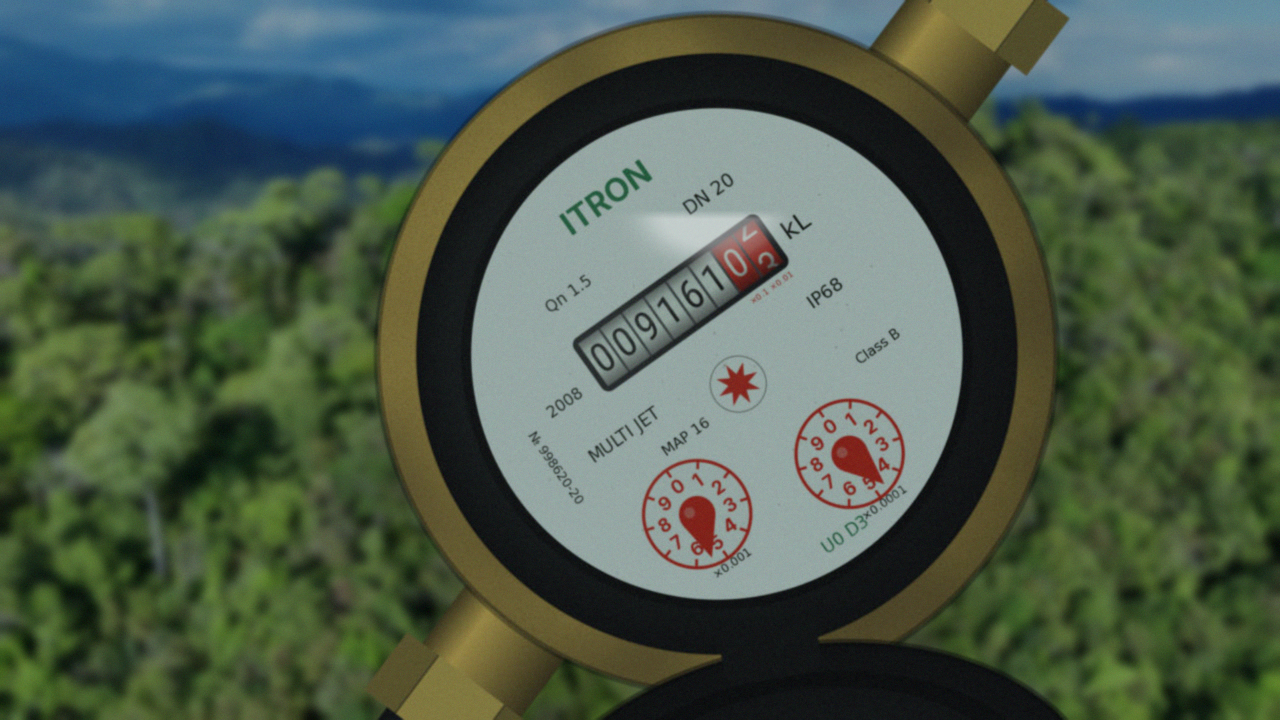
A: 9161.0254; kL
